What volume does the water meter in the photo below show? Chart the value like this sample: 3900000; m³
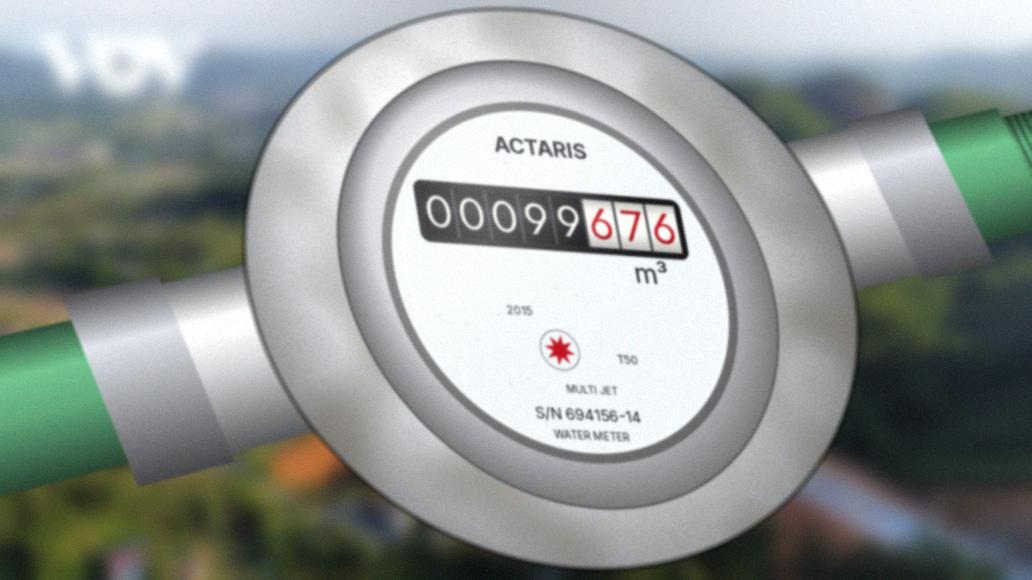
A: 99.676; m³
